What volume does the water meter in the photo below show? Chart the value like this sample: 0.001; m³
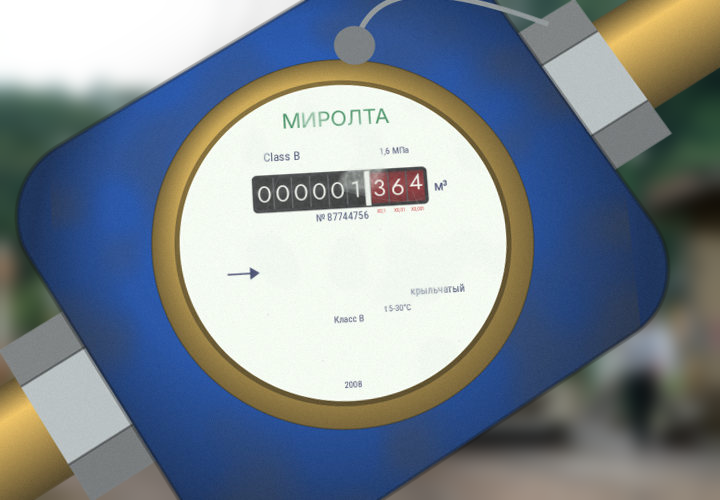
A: 1.364; m³
